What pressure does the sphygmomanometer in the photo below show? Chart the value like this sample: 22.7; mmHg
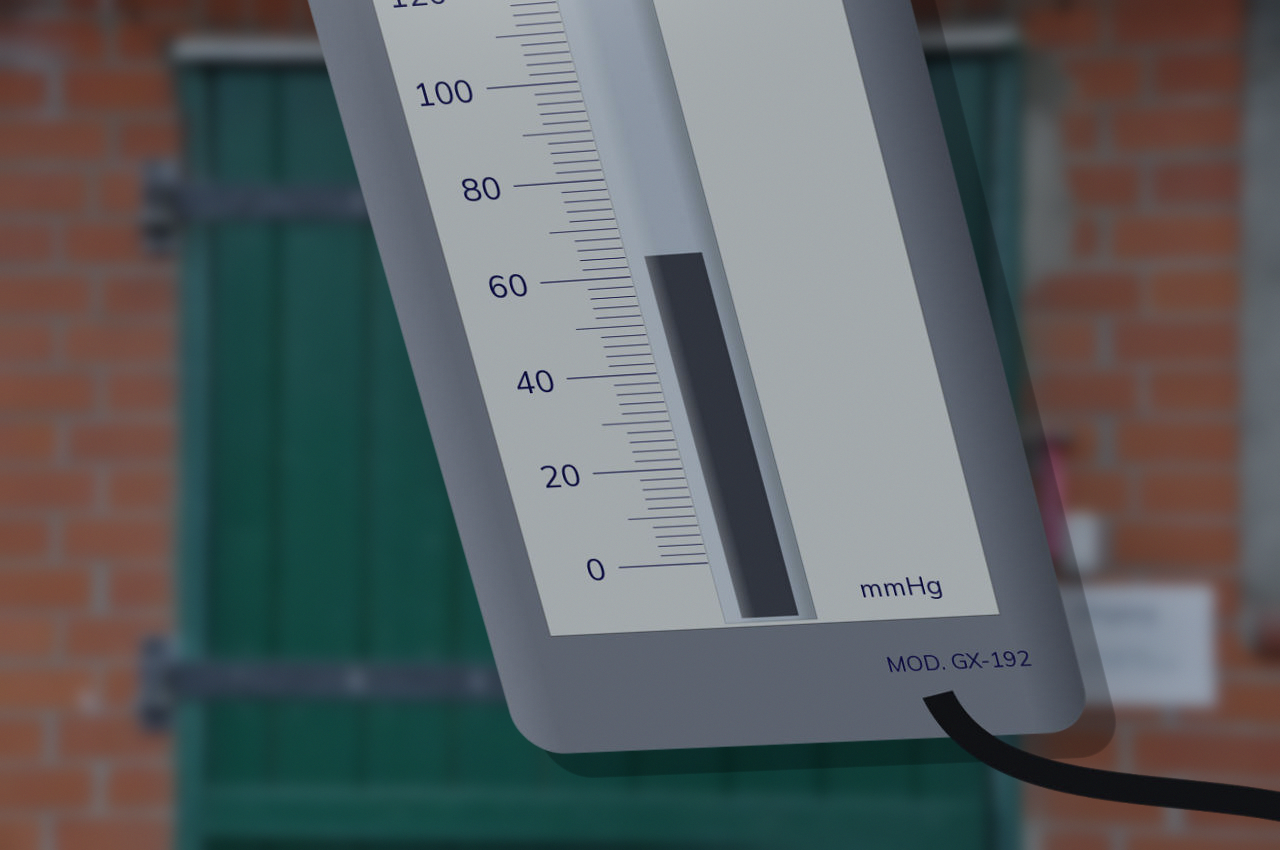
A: 64; mmHg
